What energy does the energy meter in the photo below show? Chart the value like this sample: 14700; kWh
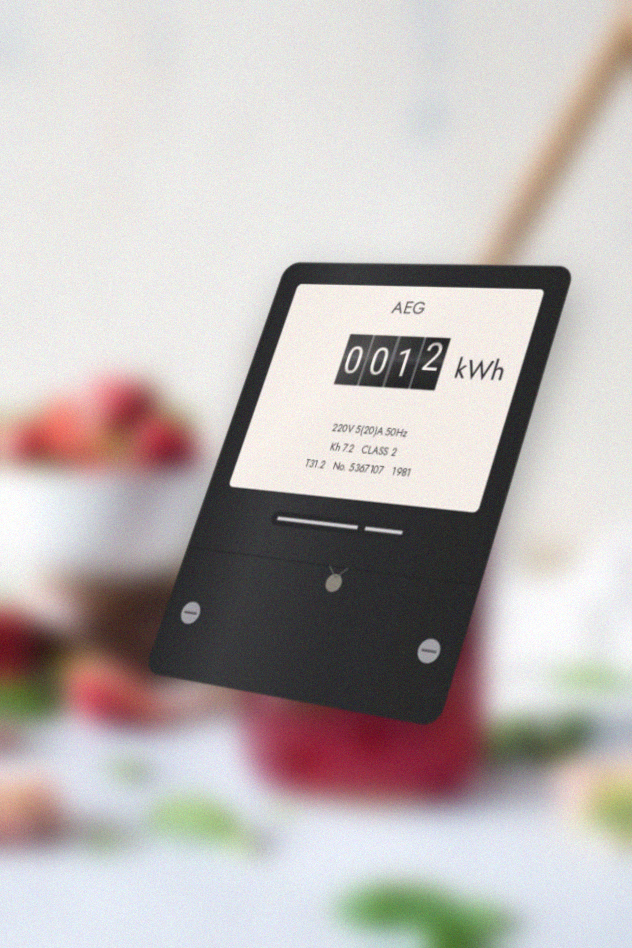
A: 12; kWh
